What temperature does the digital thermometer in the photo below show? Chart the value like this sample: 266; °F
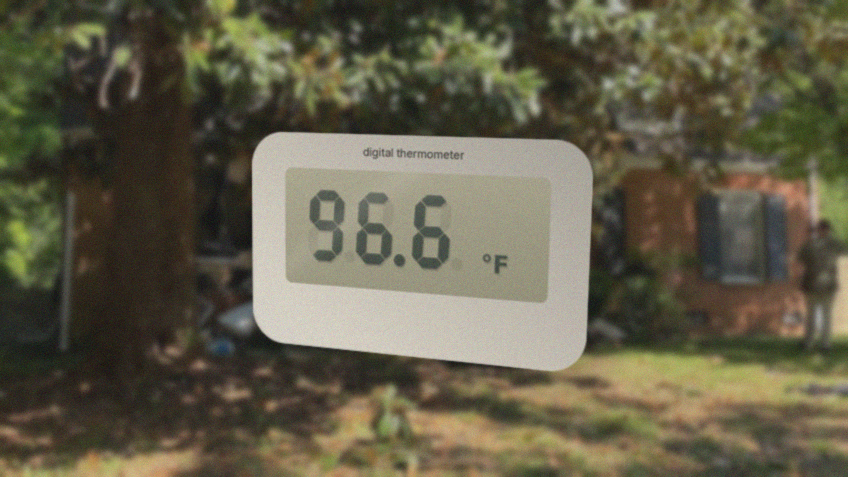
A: 96.6; °F
